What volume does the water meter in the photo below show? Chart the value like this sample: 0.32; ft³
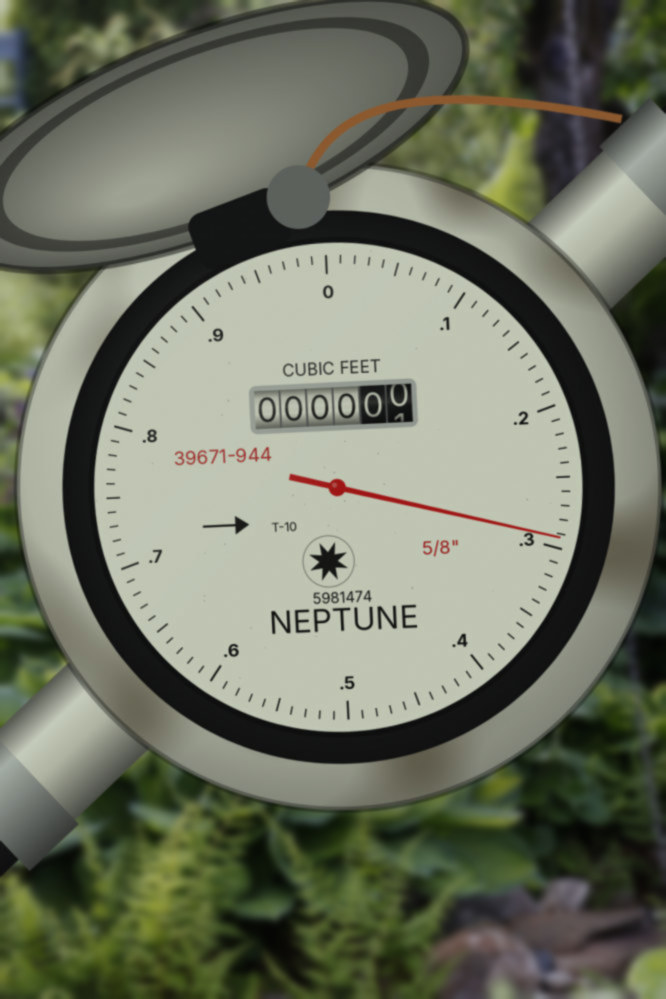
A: 0.29; ft³
